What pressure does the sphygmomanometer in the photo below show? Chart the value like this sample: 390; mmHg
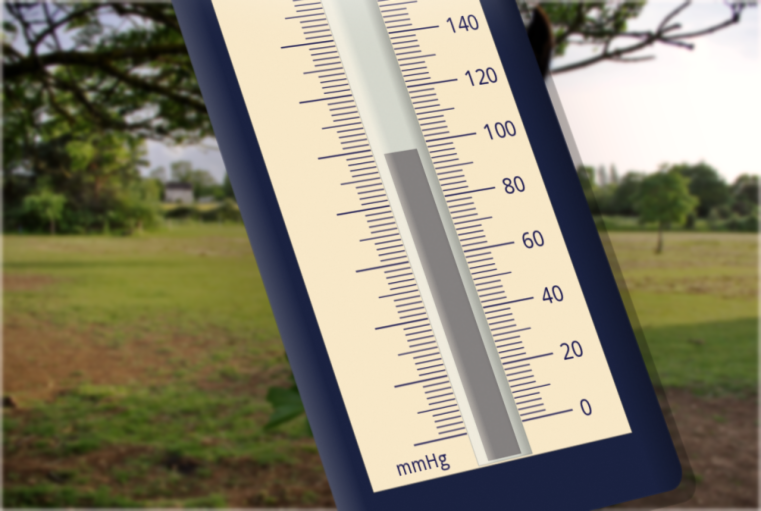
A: 98; mmHg
